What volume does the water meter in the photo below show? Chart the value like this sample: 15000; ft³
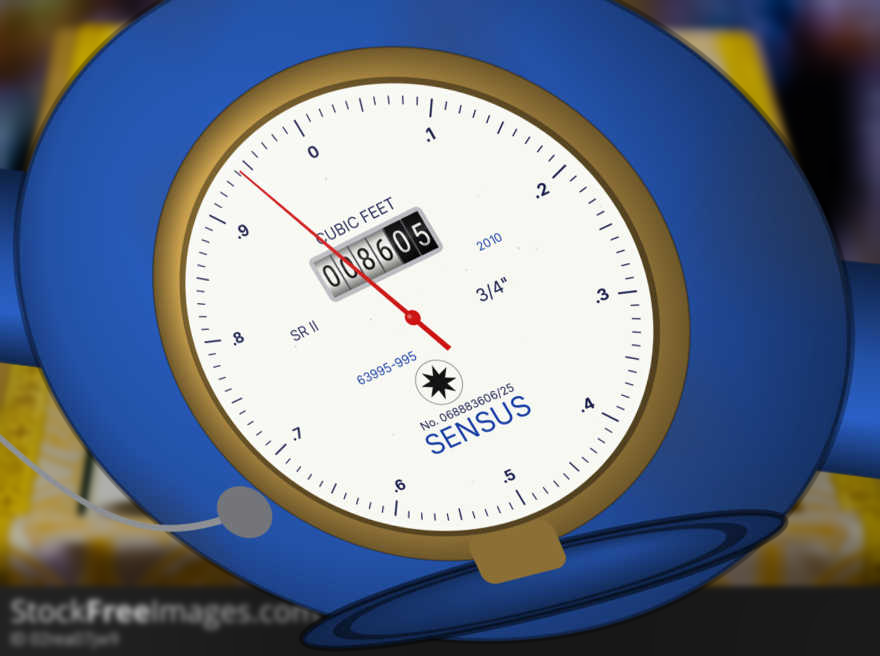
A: 8604.94; ft³
